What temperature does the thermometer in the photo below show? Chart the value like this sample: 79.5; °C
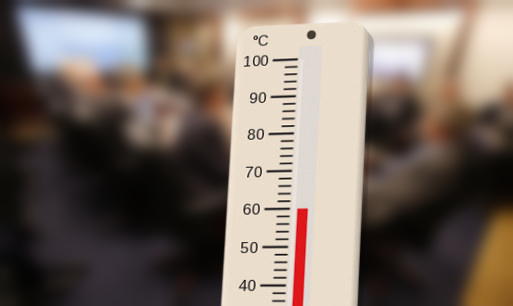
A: 60; °C
